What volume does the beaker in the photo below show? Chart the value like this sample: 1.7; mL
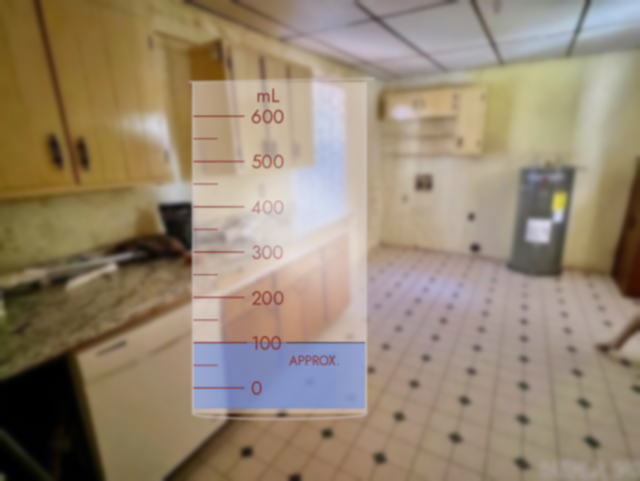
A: 100; mL
